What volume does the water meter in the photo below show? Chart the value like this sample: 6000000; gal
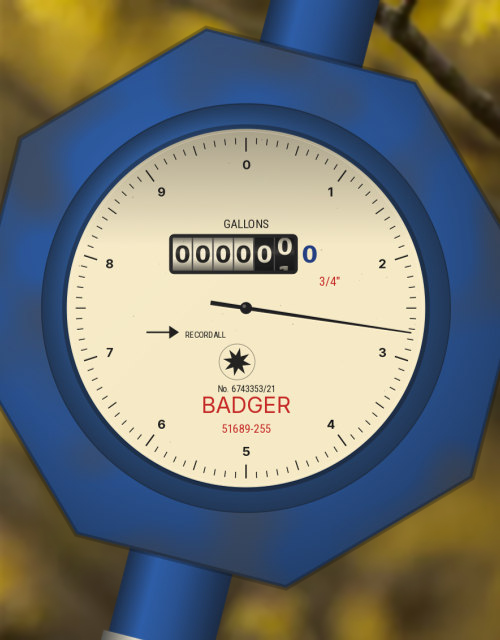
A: 2.7; gal
